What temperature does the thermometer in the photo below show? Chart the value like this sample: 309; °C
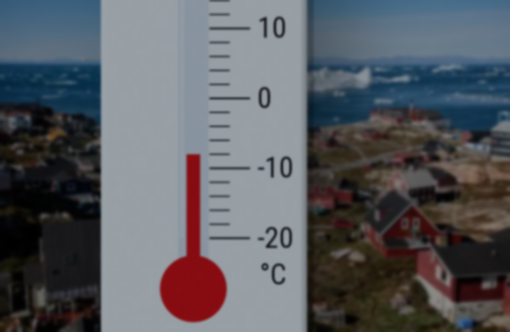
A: -8; °C
